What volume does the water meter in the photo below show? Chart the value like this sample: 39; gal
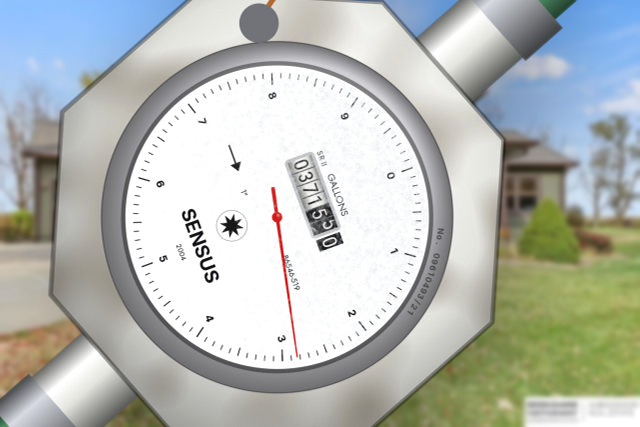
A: 371552.8; gal
